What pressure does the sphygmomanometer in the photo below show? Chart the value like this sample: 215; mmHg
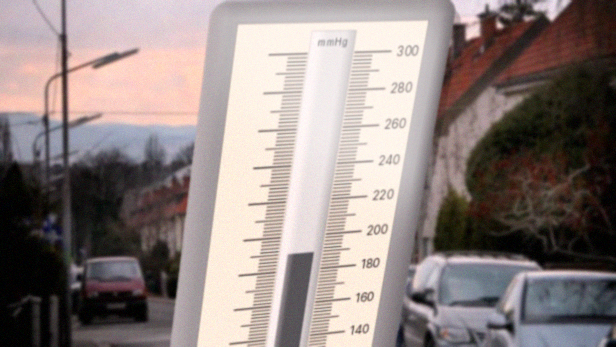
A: 190; mmHg
